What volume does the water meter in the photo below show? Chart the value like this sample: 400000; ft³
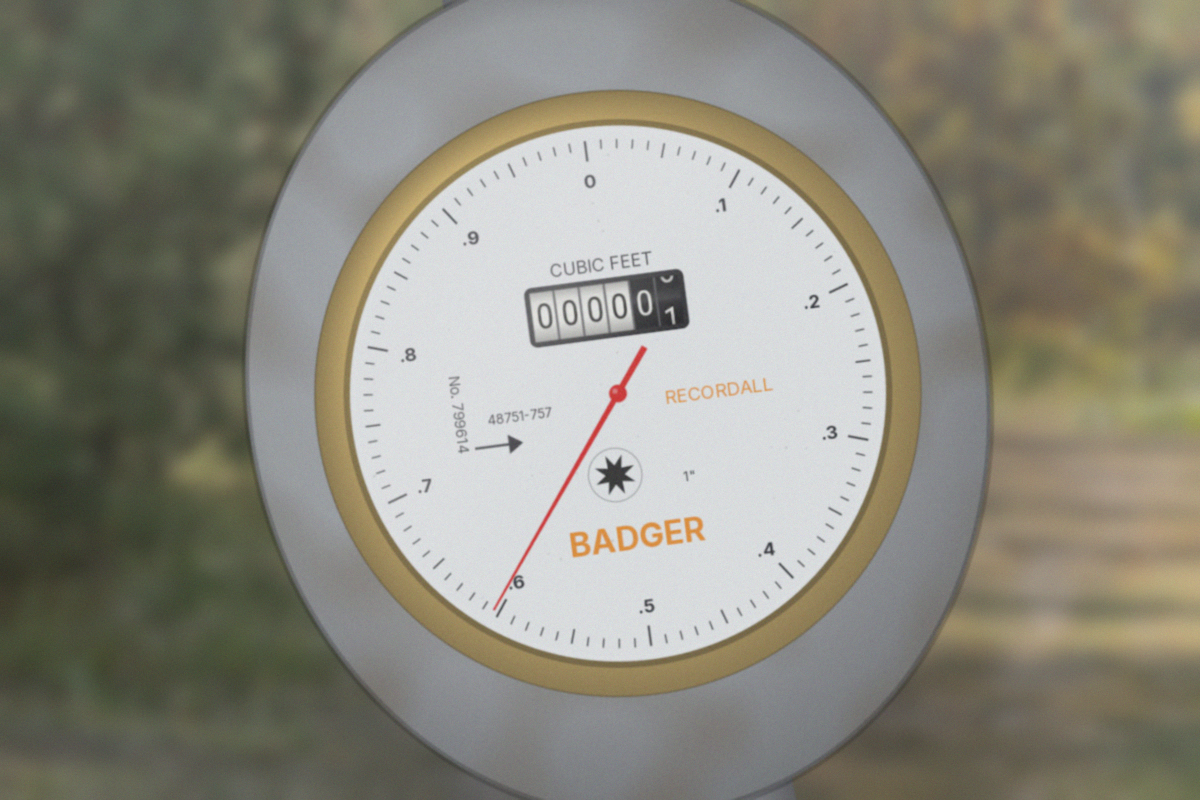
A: 0.60; ft³
